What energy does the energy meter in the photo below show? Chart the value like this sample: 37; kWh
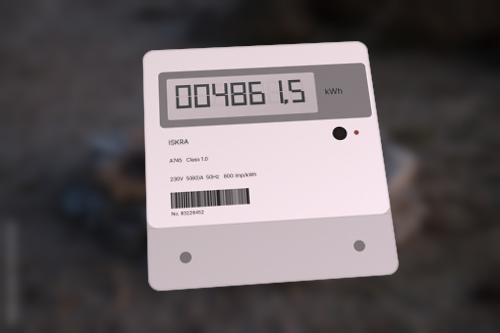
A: 4861.5; kWh
